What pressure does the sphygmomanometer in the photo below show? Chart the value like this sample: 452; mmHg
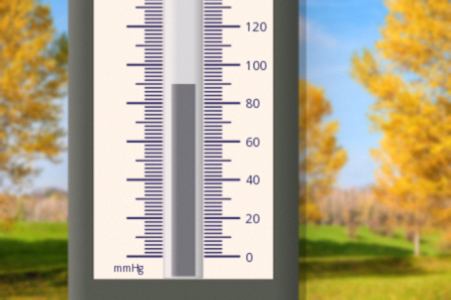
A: 90; mmHg
